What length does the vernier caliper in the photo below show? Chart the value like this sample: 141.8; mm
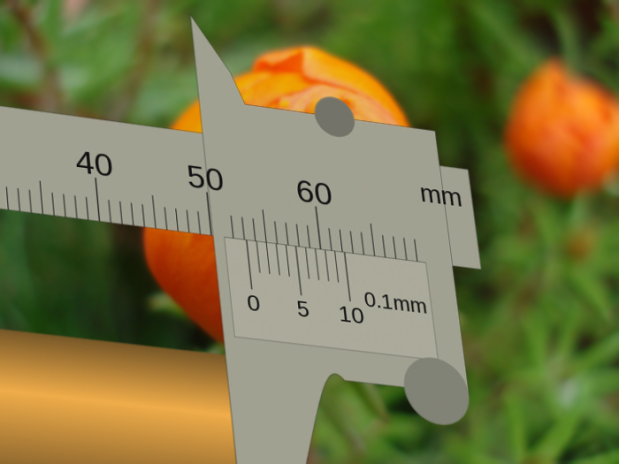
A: 53.2; mm
